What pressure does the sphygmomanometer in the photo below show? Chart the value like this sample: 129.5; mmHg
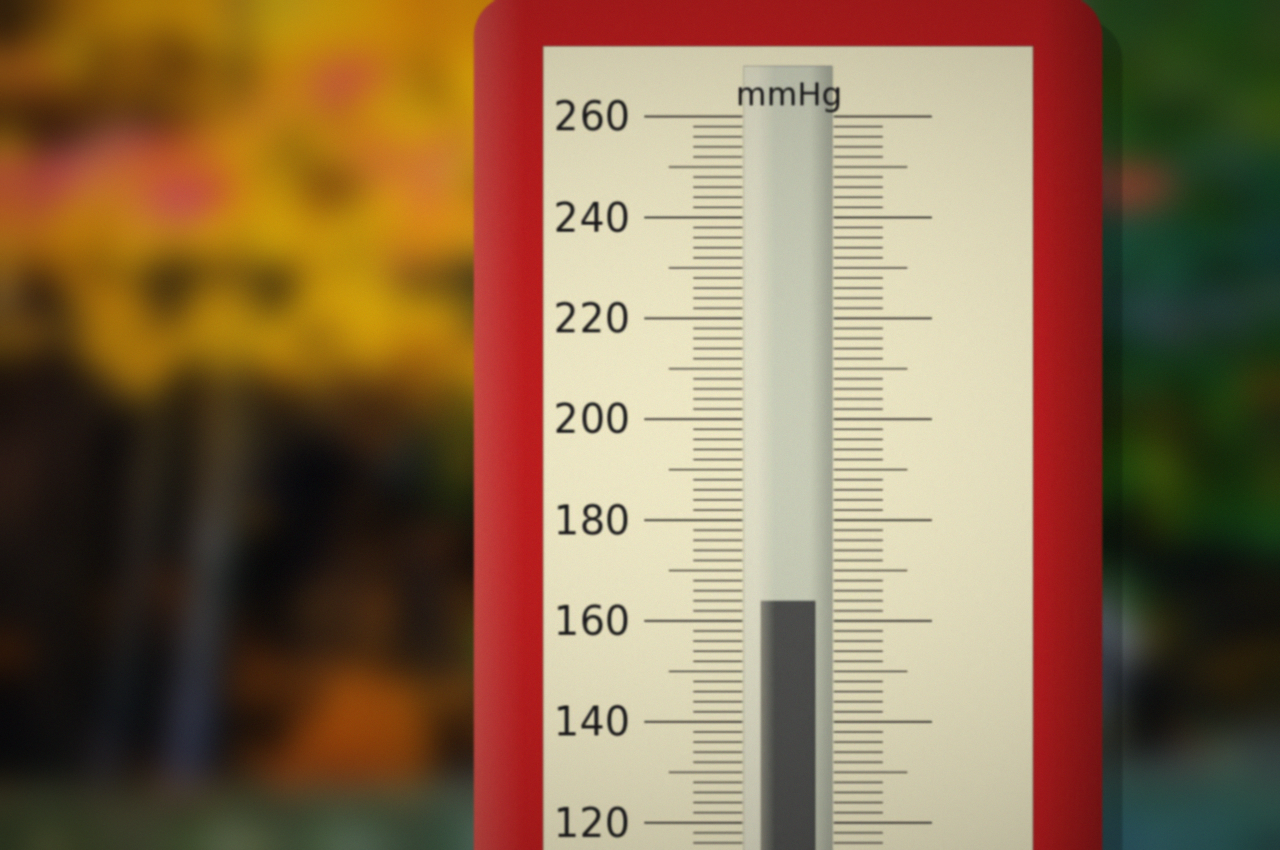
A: 164; mmHg
